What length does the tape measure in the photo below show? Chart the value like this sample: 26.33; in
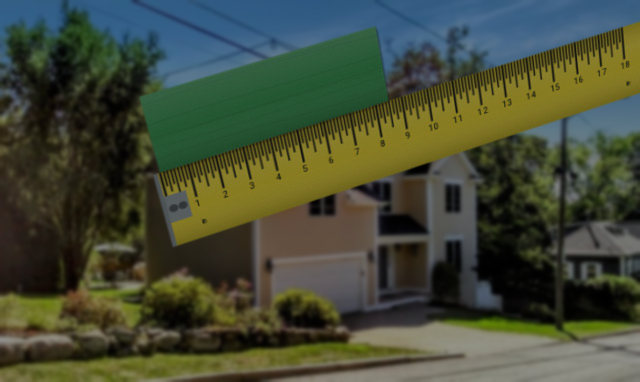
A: 8.5; in
